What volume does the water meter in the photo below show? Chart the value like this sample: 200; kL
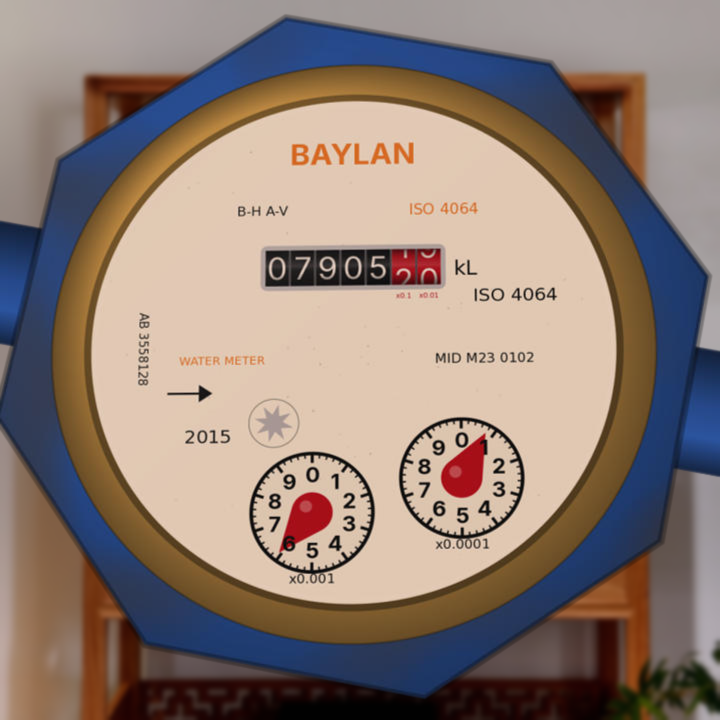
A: 7905.1960; kL
